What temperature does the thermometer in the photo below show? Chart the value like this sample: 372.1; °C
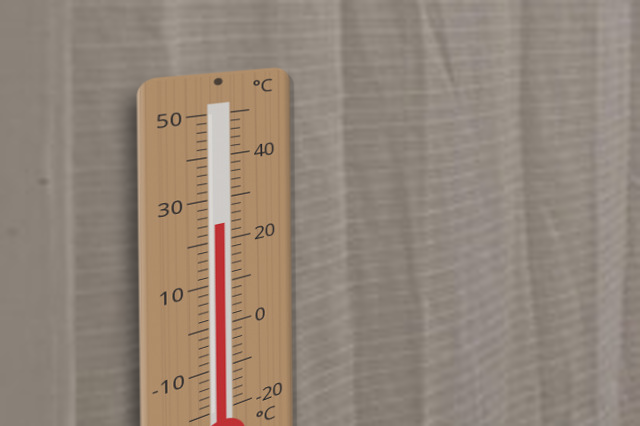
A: 24; °C
